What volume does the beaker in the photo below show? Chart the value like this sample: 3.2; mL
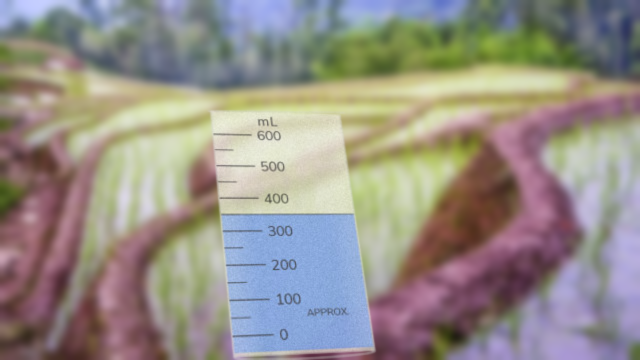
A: 350; mL
